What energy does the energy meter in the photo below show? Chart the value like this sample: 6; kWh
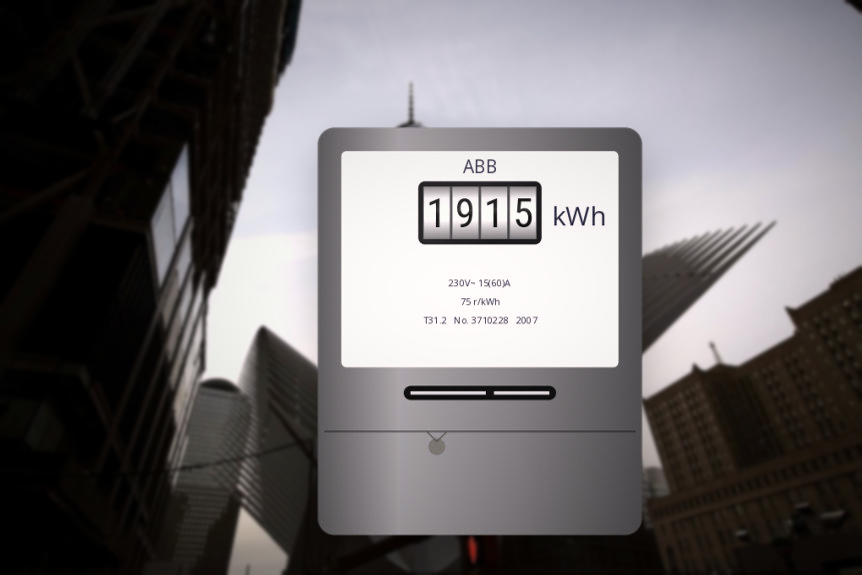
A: 1915; kWh
